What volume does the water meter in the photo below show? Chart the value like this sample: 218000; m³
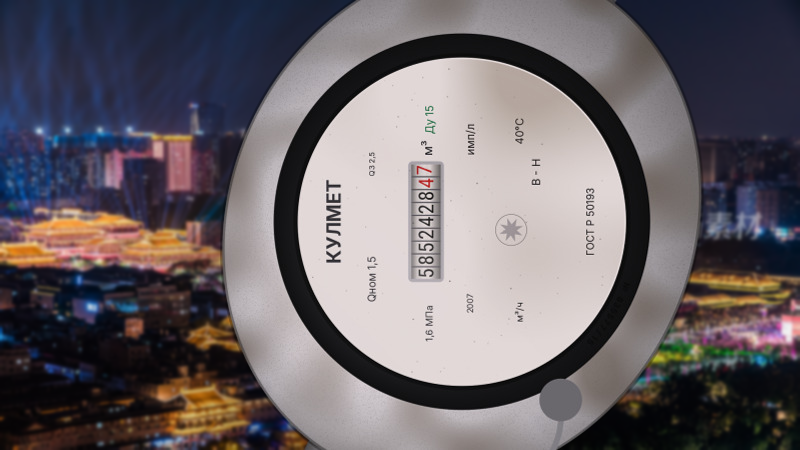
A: 5852428.47; m³
